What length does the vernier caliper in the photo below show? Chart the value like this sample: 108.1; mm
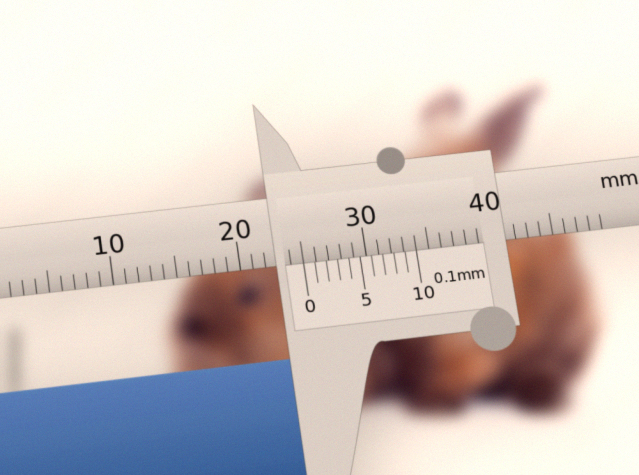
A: 25.0; mm
